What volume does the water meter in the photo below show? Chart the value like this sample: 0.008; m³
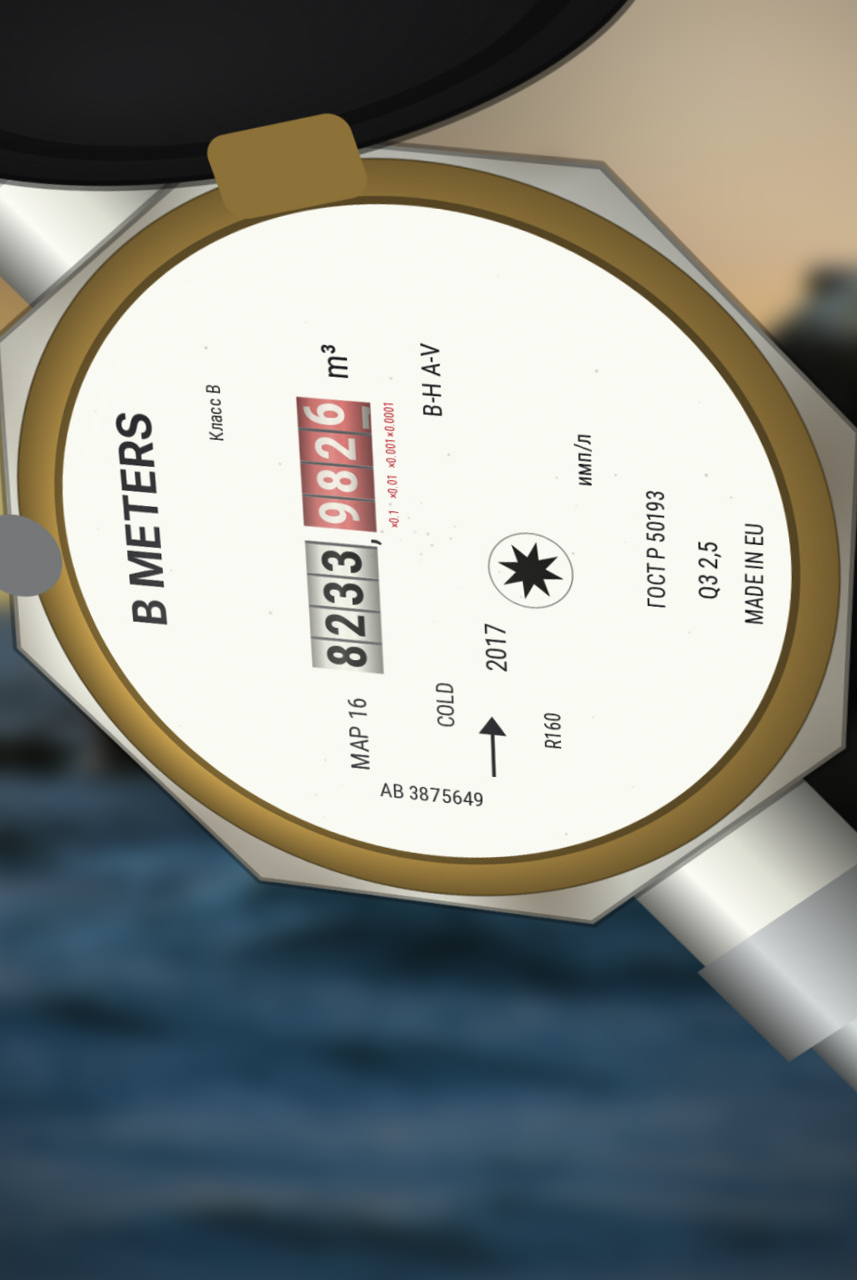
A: 8233.9826; m³
